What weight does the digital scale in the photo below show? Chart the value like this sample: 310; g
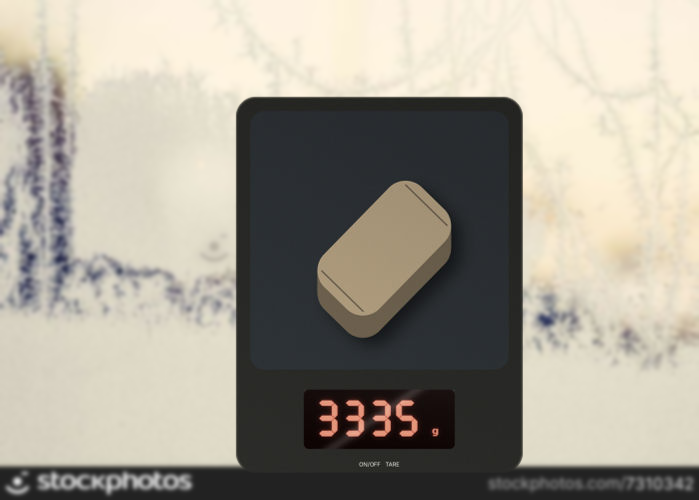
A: 3335; g
